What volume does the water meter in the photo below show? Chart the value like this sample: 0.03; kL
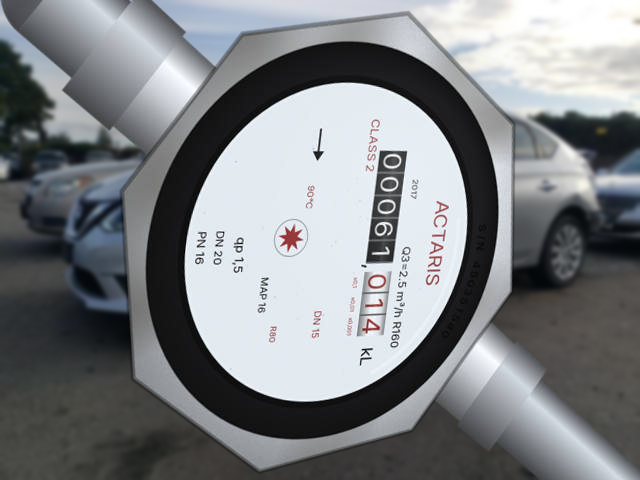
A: 61.014; kL
